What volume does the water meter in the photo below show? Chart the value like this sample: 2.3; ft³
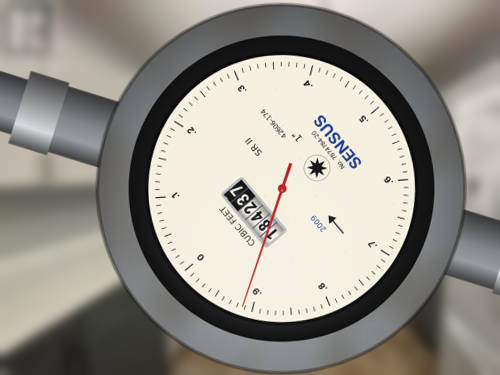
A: 184236.91; ft³
